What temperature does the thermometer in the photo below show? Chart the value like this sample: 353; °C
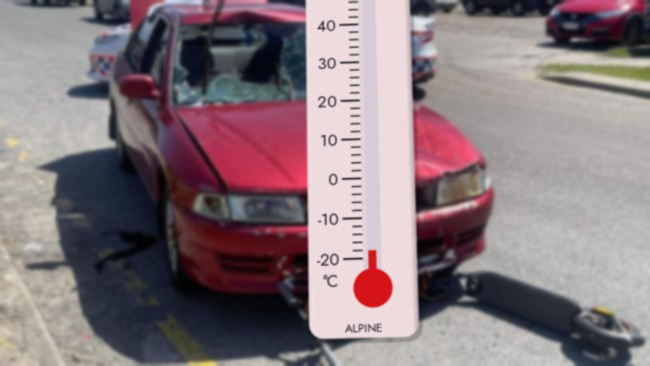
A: -18; °C
